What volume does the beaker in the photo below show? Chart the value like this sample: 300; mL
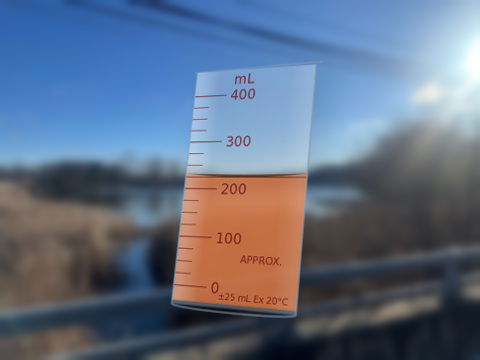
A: 225; mL
